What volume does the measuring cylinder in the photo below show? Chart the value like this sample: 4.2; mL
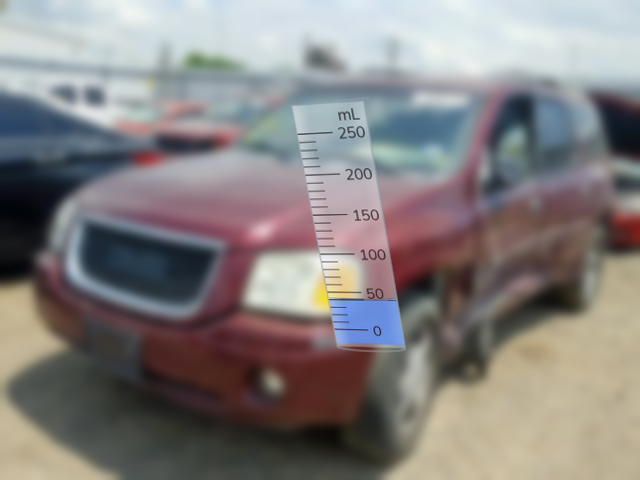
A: 40; mL
